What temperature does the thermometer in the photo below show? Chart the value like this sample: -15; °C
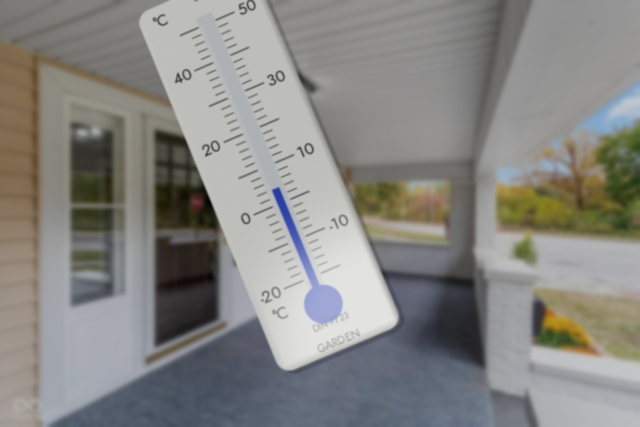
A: 4; °C
